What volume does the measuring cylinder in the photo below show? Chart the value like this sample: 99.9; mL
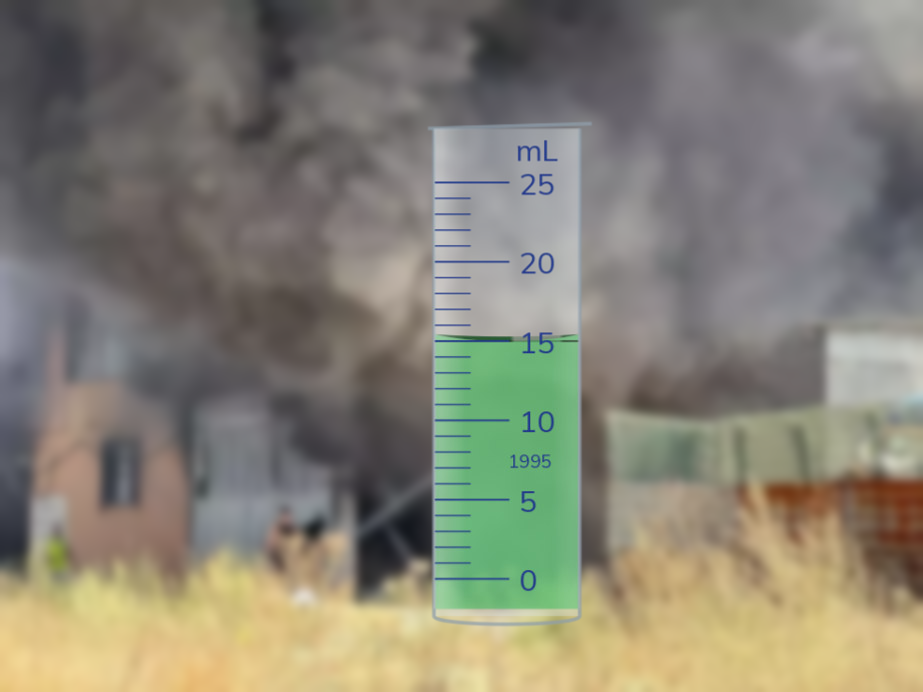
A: 15; mL
